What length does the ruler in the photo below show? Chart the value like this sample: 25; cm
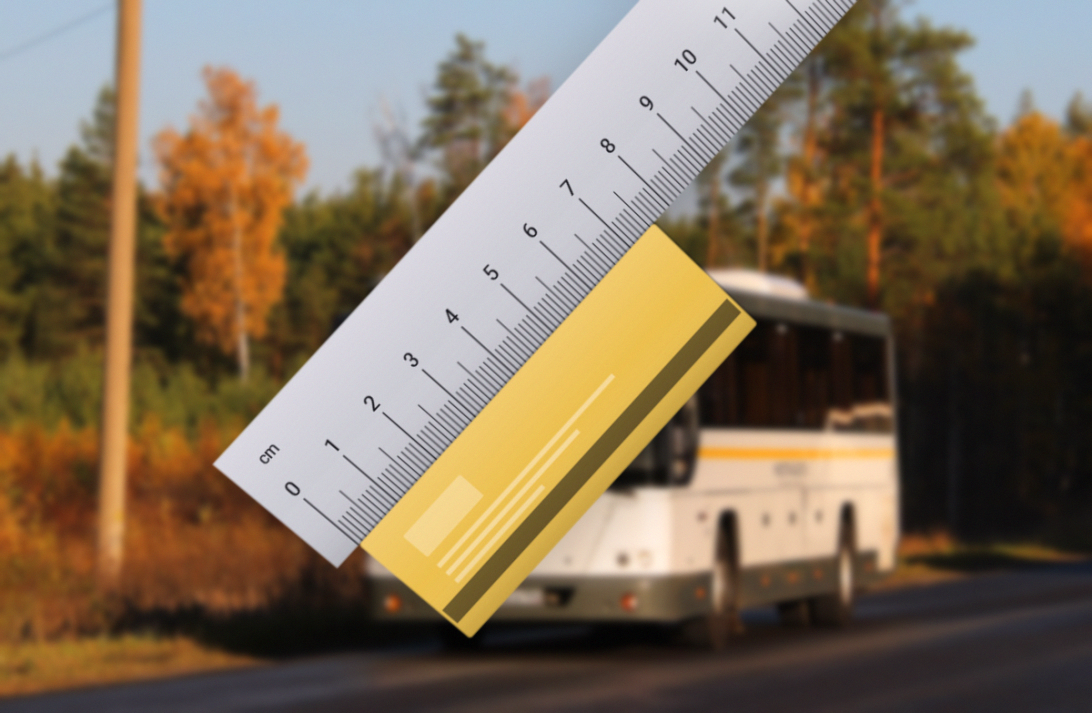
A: 7.6; cm
